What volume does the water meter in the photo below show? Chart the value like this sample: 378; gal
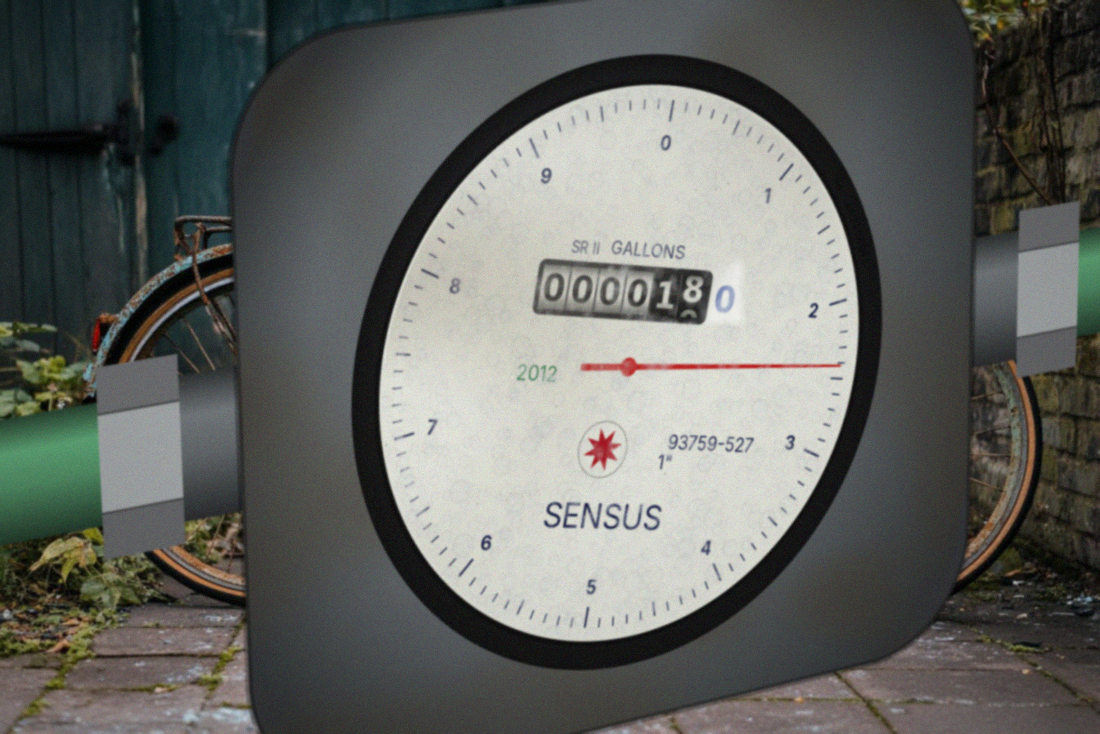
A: 182.4; gal
